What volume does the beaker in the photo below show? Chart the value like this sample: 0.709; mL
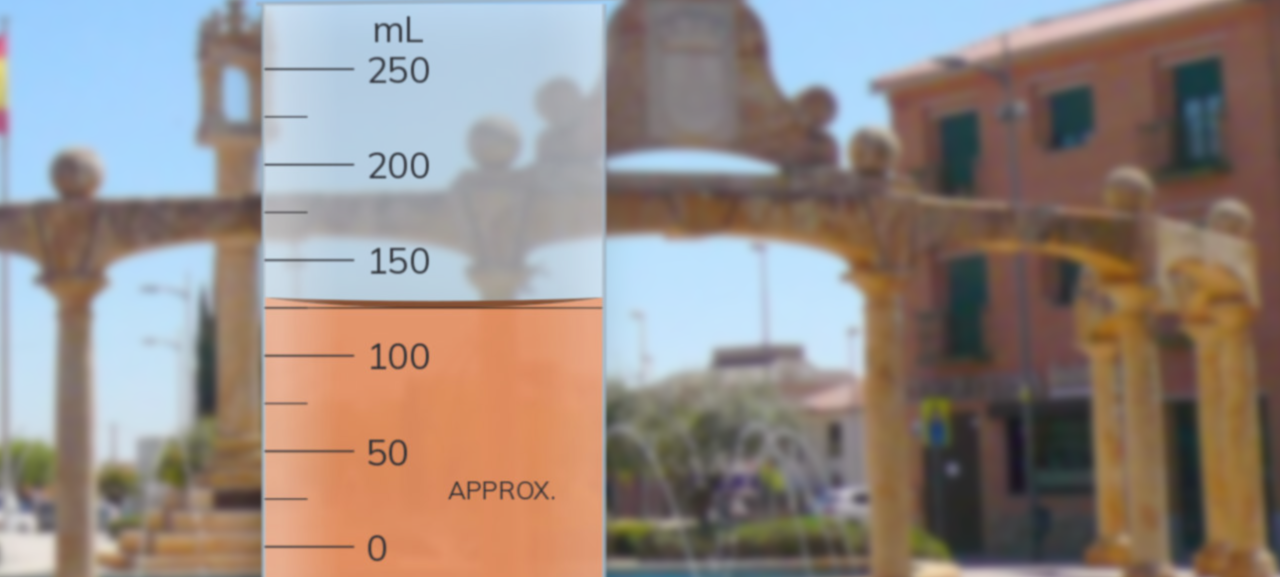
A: 125; mL
